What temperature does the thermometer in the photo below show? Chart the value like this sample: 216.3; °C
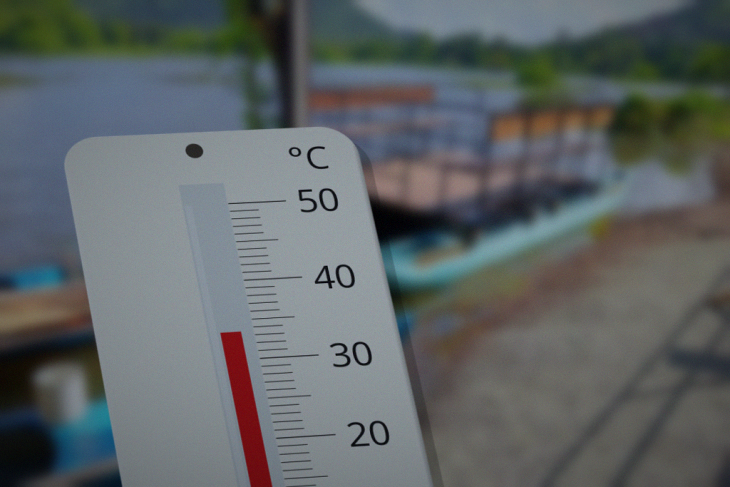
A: 33.5; °C
